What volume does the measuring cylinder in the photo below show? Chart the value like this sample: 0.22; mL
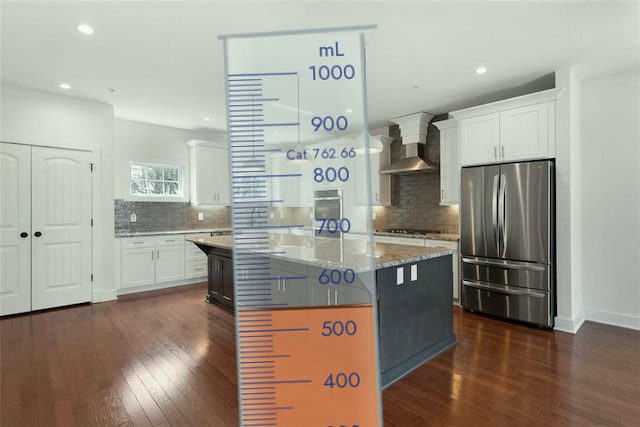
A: 540; mL
